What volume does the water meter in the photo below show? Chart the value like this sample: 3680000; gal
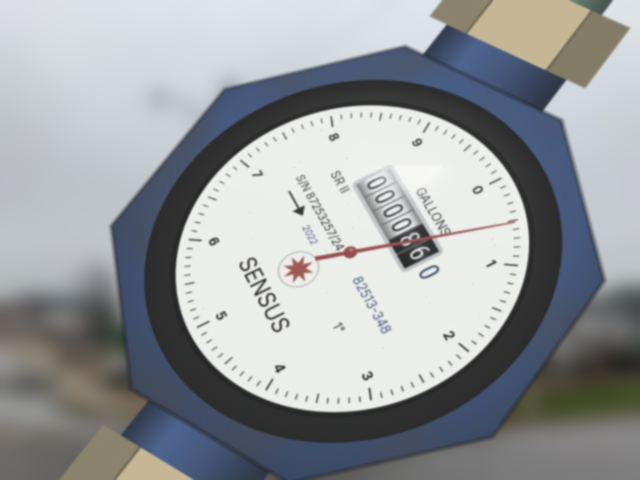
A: 860.5; gal
